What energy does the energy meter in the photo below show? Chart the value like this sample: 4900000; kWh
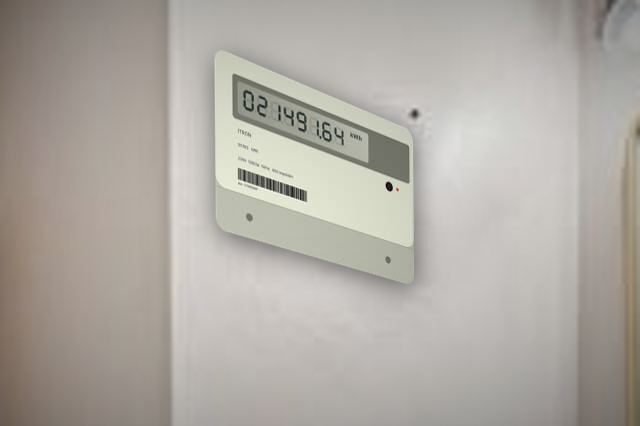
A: 21491.64; kWh
